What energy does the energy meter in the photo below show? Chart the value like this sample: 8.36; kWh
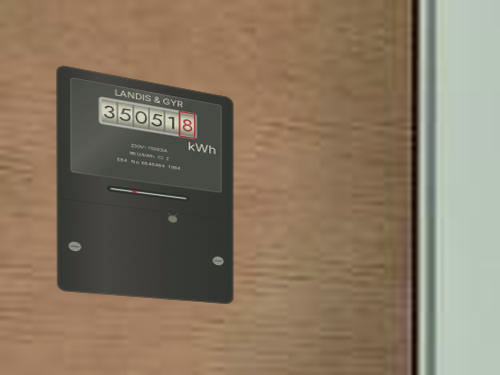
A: 35051.8; kWh
